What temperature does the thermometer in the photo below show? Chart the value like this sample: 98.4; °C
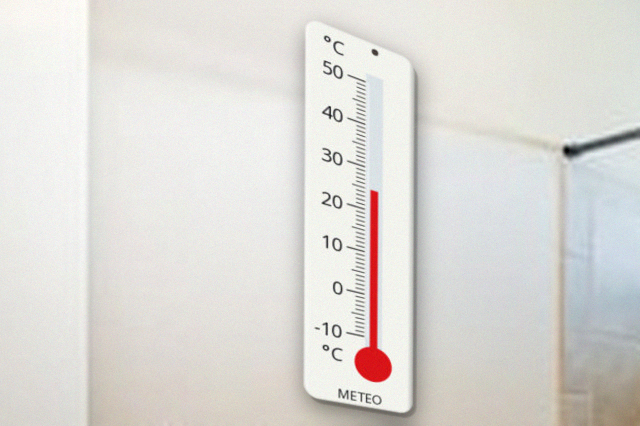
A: 25; °C
